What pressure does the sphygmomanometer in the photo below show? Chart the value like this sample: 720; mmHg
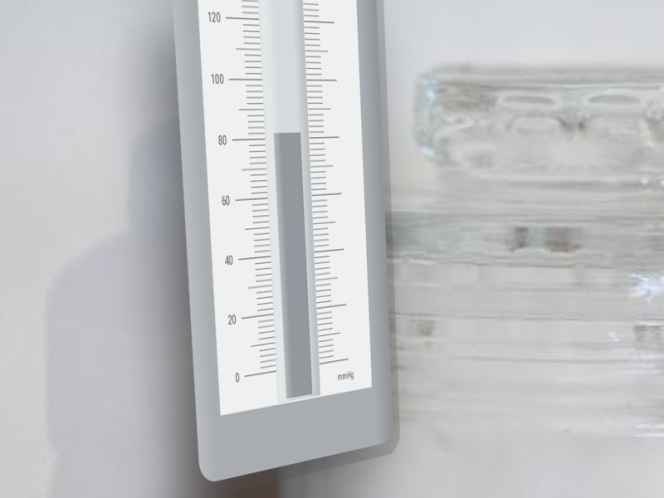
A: 82; mmHg
